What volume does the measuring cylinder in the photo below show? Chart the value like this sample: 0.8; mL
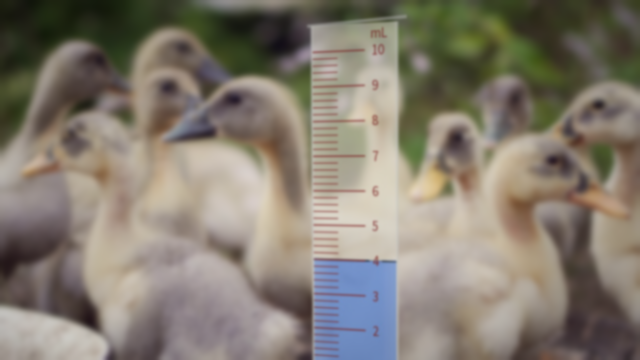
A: 4; mL
